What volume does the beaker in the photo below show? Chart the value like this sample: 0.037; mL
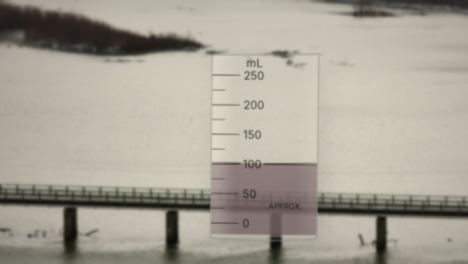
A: 100; mL
